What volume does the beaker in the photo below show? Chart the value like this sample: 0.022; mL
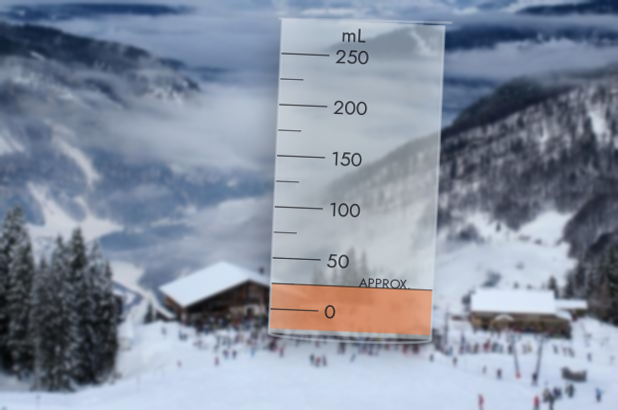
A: 25; mL
